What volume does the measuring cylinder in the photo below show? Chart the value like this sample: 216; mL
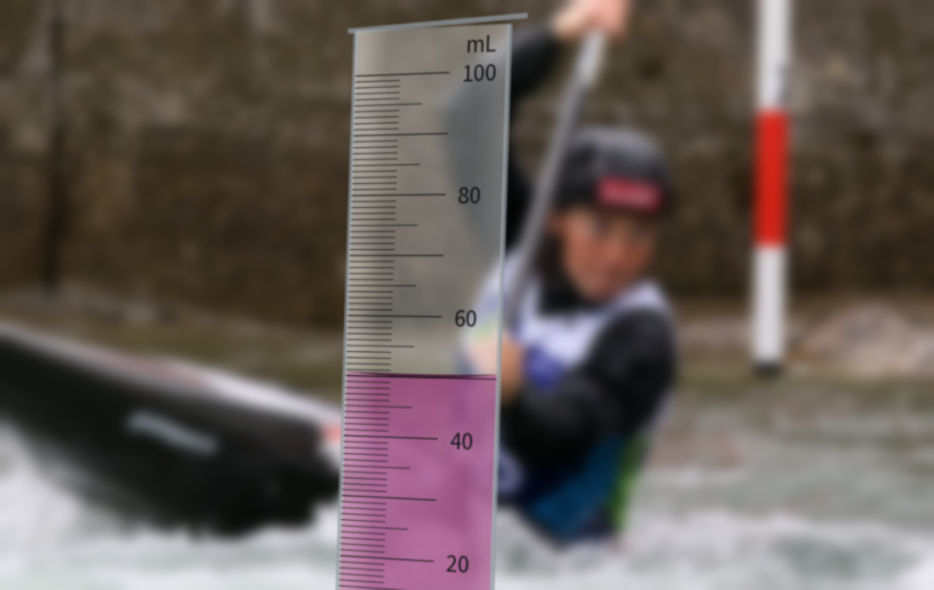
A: 50; mL
